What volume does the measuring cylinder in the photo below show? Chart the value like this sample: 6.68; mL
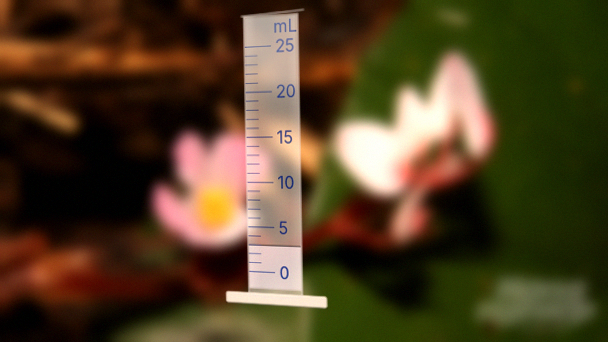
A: 3; mL
